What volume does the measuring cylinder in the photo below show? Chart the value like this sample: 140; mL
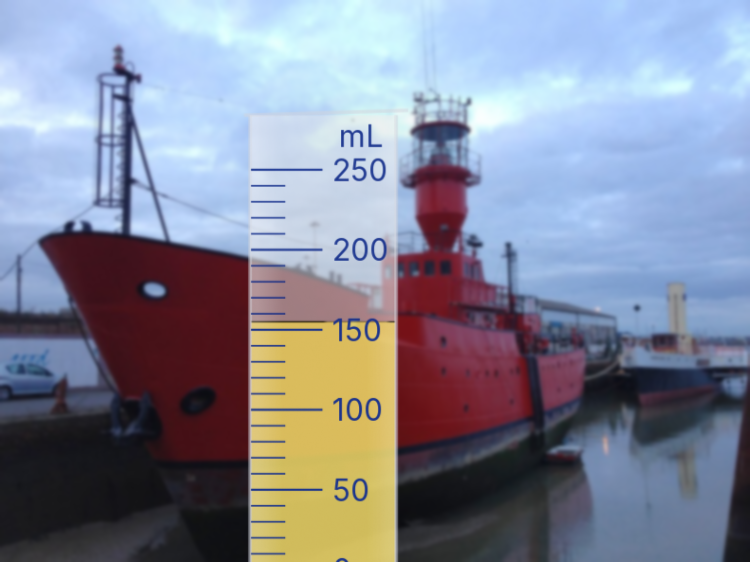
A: 155; mL
